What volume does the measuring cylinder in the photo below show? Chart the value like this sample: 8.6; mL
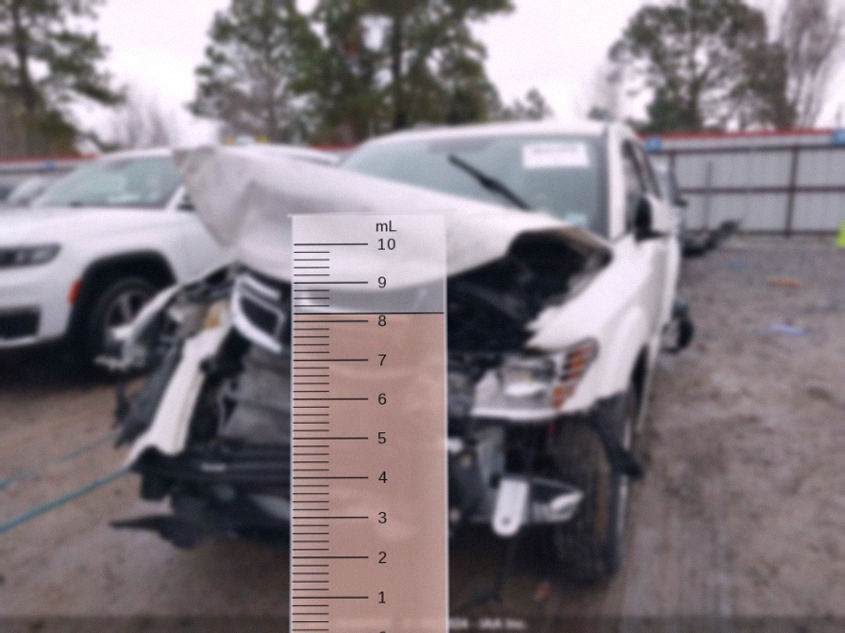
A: 8.2; mL
